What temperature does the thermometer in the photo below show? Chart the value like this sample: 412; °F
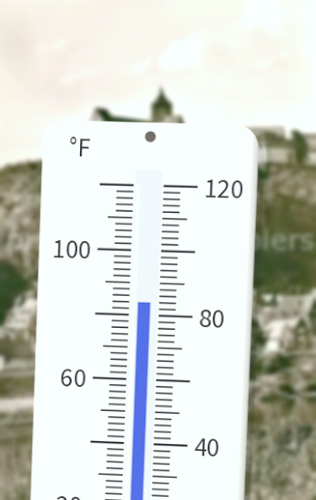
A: 84; °F
